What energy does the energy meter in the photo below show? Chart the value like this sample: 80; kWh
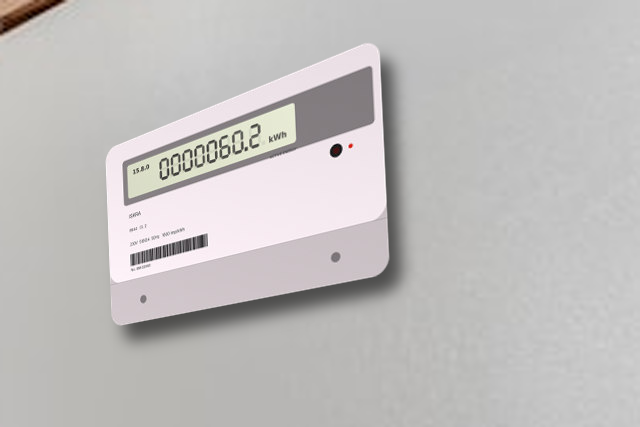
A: 60.2; kWh
